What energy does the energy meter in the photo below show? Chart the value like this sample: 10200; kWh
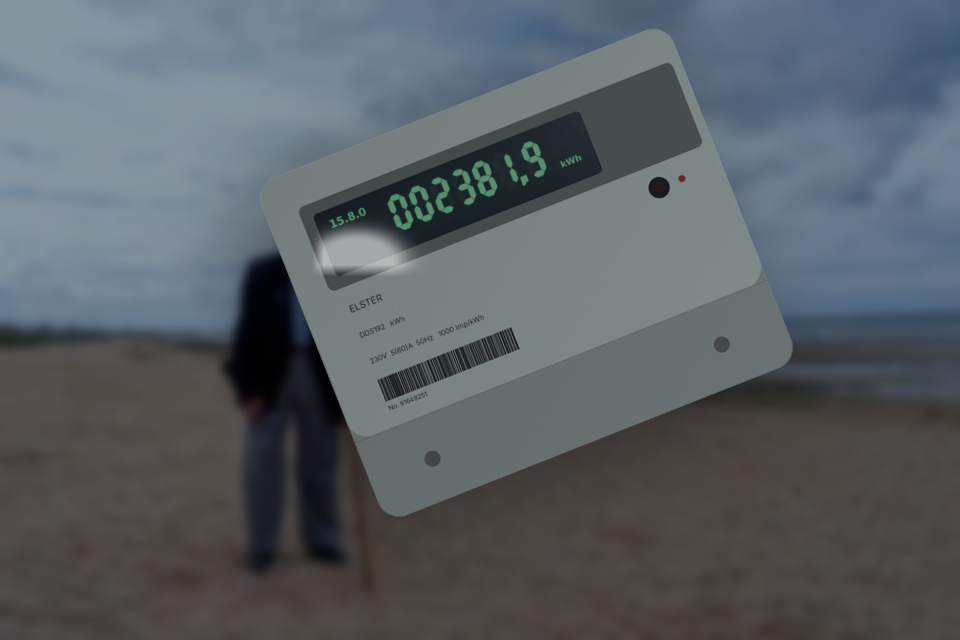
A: 2381.9; kWh
